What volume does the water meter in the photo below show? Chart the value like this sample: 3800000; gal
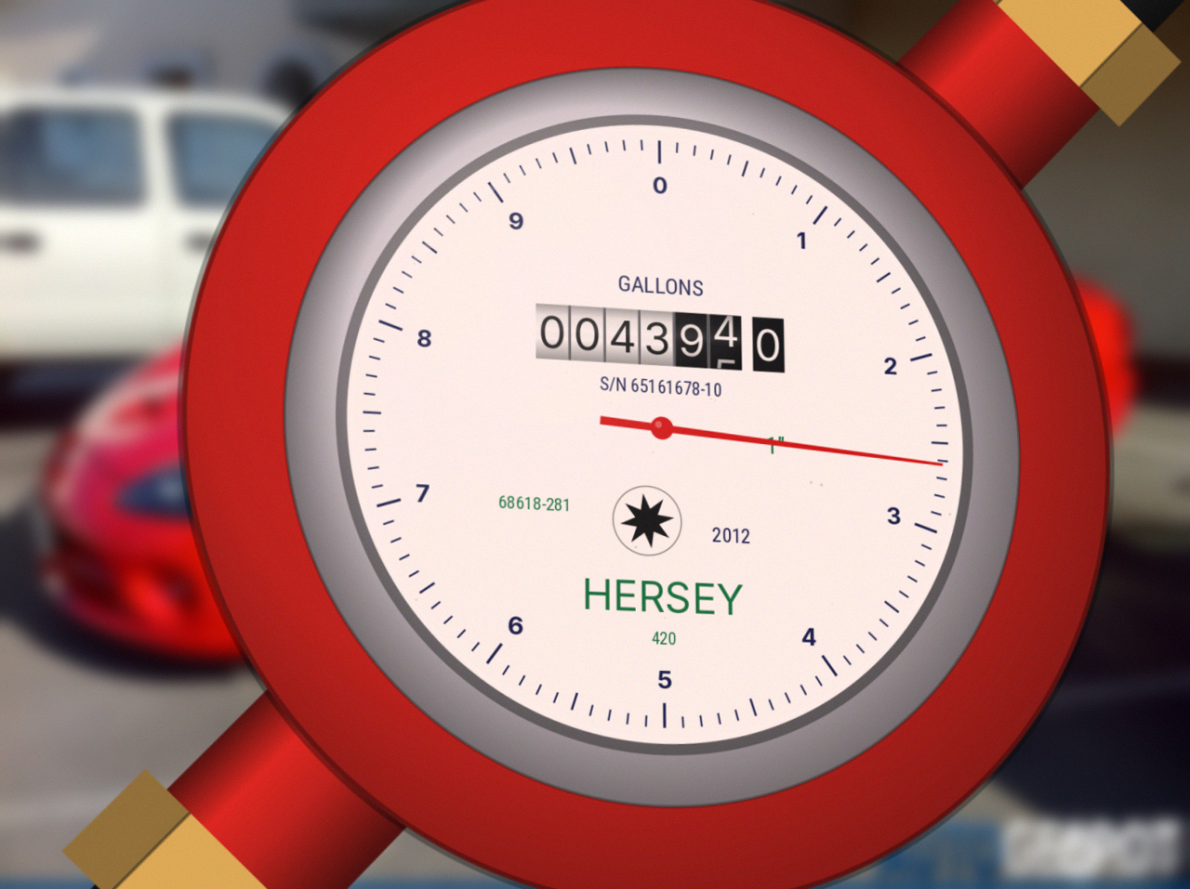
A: 43942.6; gal
